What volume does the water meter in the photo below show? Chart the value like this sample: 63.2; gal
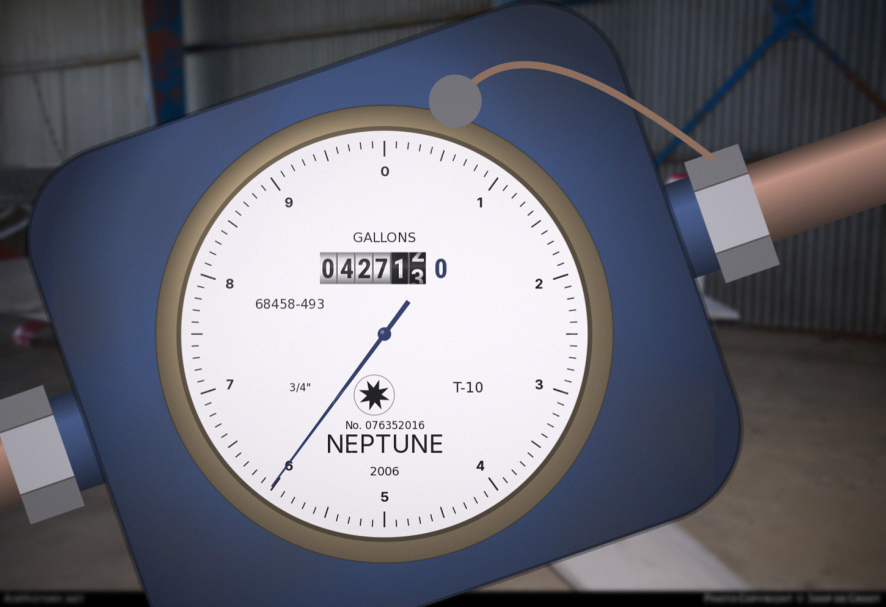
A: 427126.0; gal
